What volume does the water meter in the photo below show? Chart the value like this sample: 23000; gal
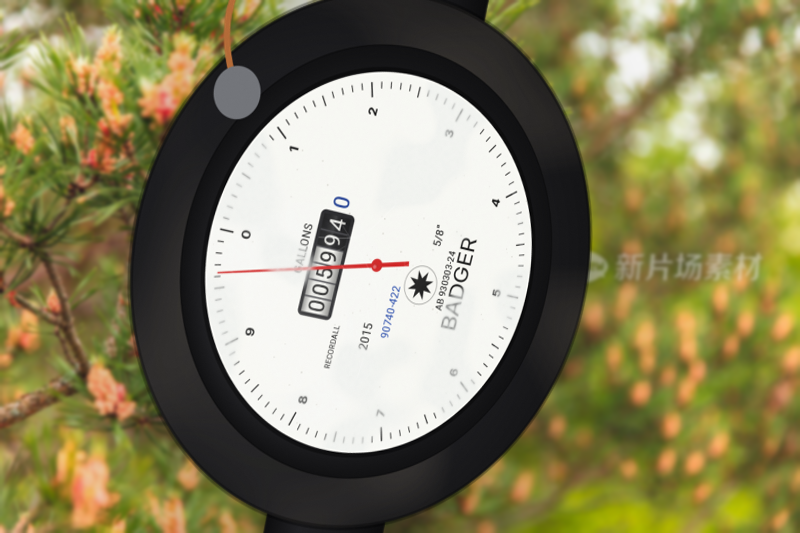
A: 59939.6; gal
